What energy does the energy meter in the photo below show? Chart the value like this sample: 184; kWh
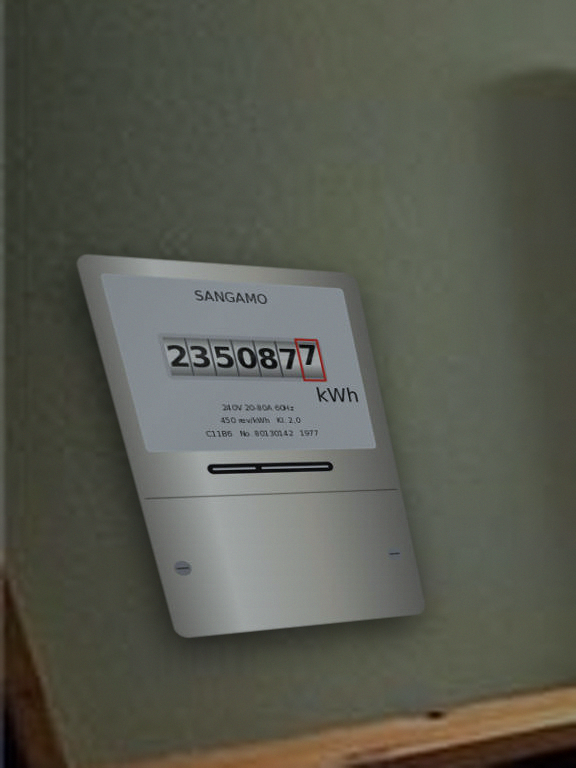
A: 235087.7; kWh
